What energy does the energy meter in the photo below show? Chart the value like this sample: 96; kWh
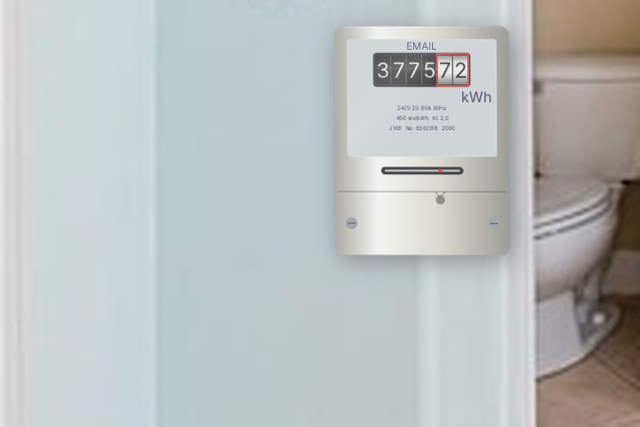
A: 3775.72; kWh
